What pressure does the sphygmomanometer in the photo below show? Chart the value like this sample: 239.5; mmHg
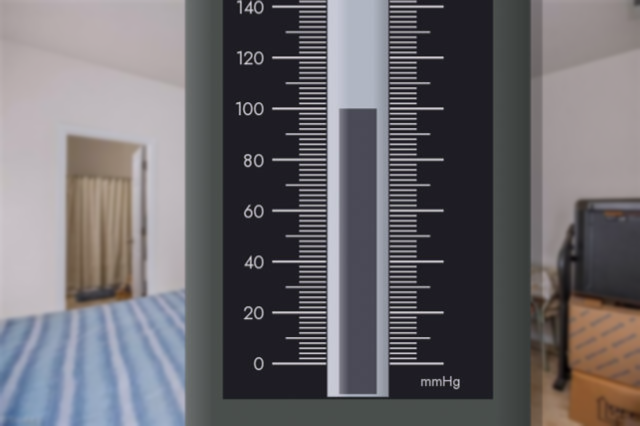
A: 100; mmHg
